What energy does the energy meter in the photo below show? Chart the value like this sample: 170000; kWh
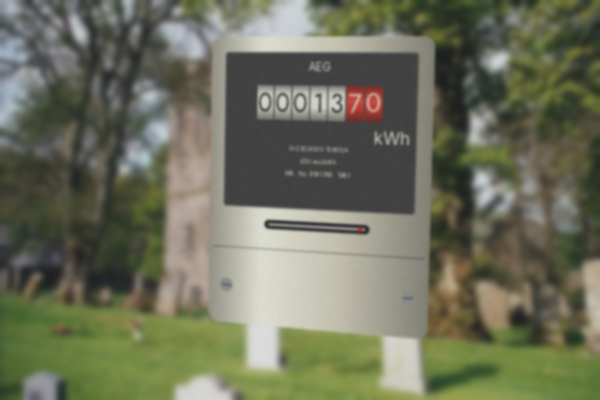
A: 13.70; kWh
